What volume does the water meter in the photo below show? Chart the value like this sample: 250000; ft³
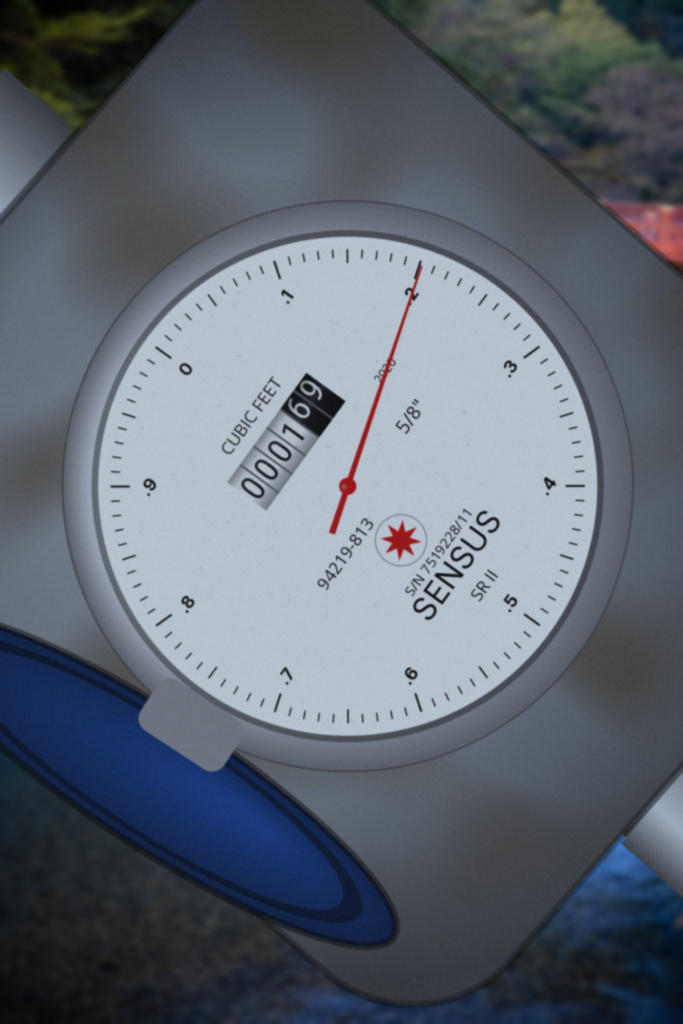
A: 169.20; ft³
